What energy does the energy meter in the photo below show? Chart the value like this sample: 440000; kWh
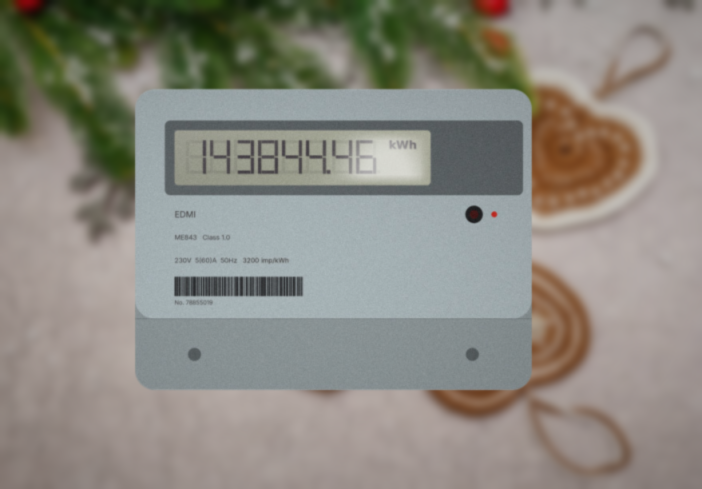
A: 143844.46; kWh
